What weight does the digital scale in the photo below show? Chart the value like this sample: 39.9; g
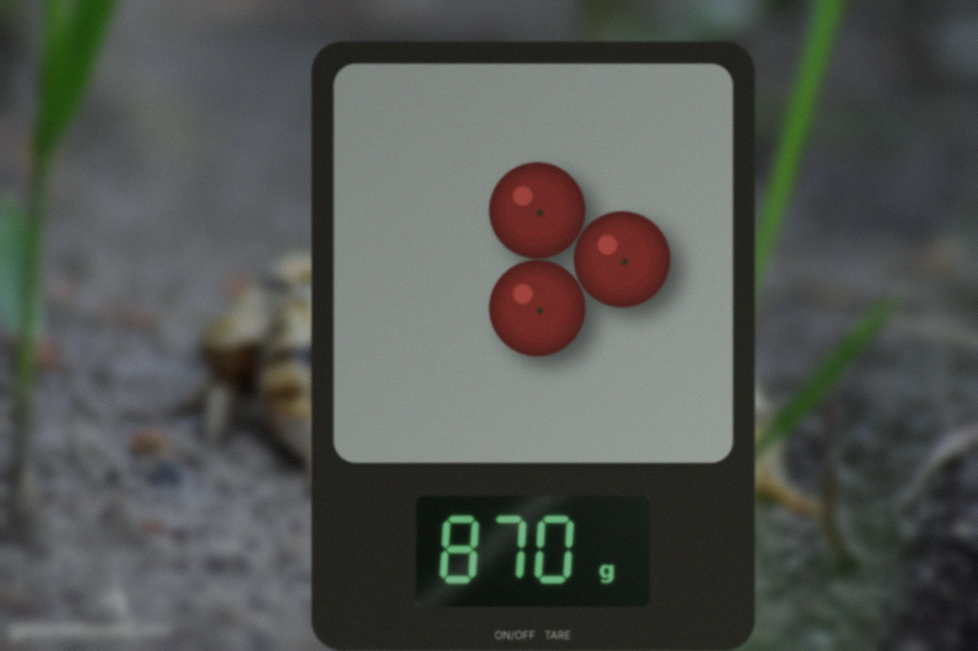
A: 870; g
